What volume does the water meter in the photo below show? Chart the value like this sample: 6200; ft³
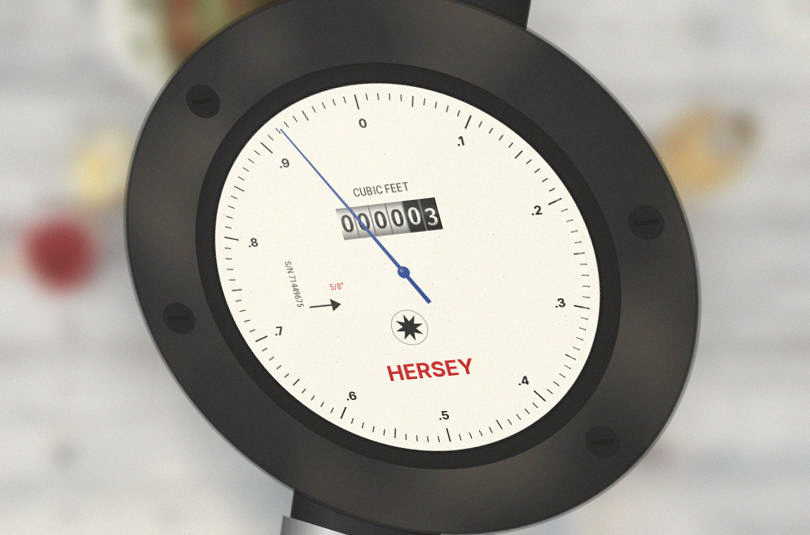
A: 2.92; ft³
